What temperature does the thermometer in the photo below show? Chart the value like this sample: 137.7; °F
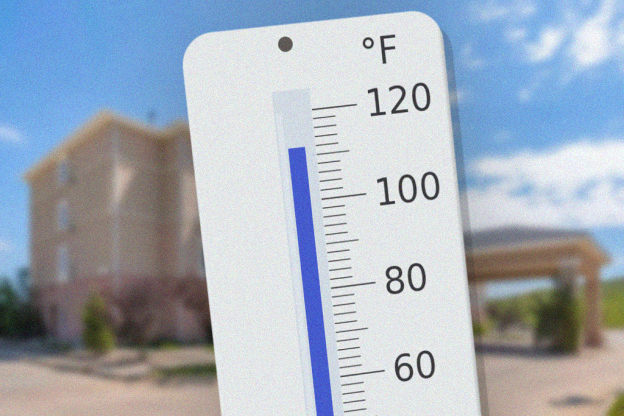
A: 112; °F
